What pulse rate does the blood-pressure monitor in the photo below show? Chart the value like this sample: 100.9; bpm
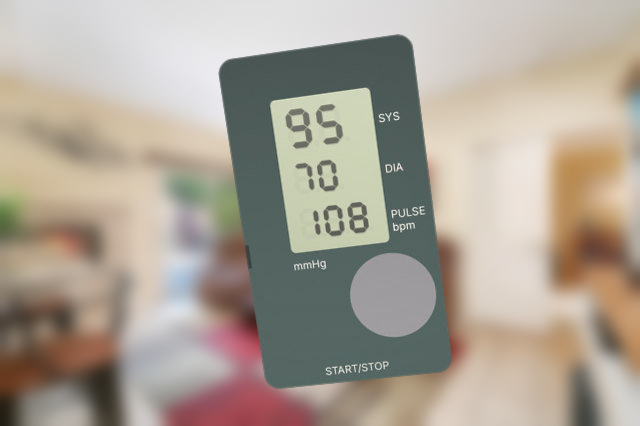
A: 108; bpm
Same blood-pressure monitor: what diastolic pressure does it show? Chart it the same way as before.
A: 70; mmHg
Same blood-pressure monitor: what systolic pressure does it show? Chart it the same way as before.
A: 95; mmHg
